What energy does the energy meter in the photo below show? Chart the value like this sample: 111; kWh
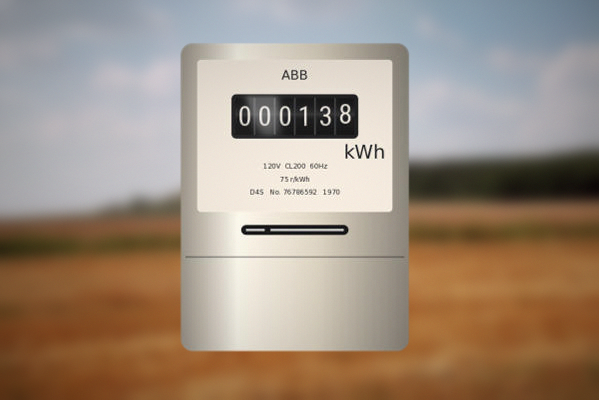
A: 138; kWh
